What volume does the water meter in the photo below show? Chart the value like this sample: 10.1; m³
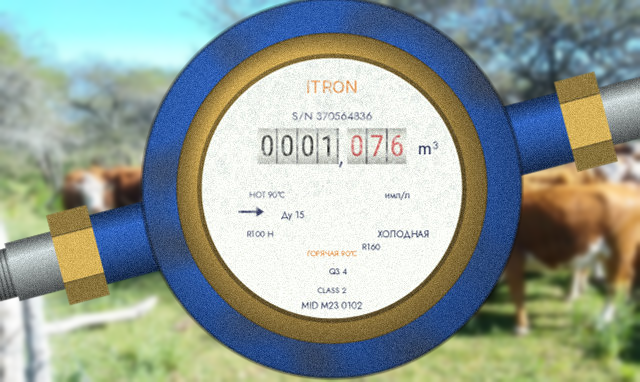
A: 1.076; m³
